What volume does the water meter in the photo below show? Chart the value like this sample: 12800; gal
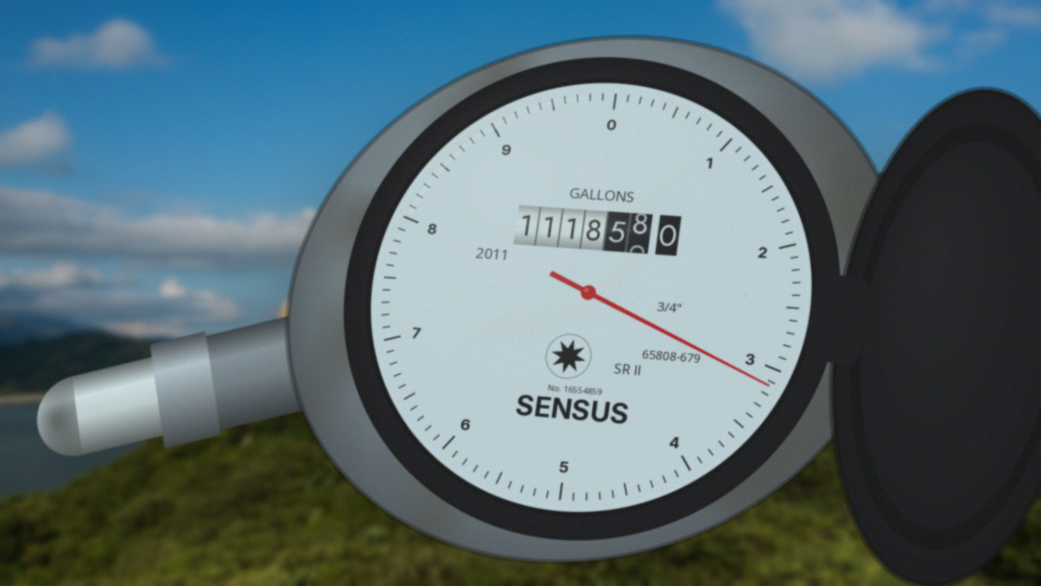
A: 1118583.1; gal
